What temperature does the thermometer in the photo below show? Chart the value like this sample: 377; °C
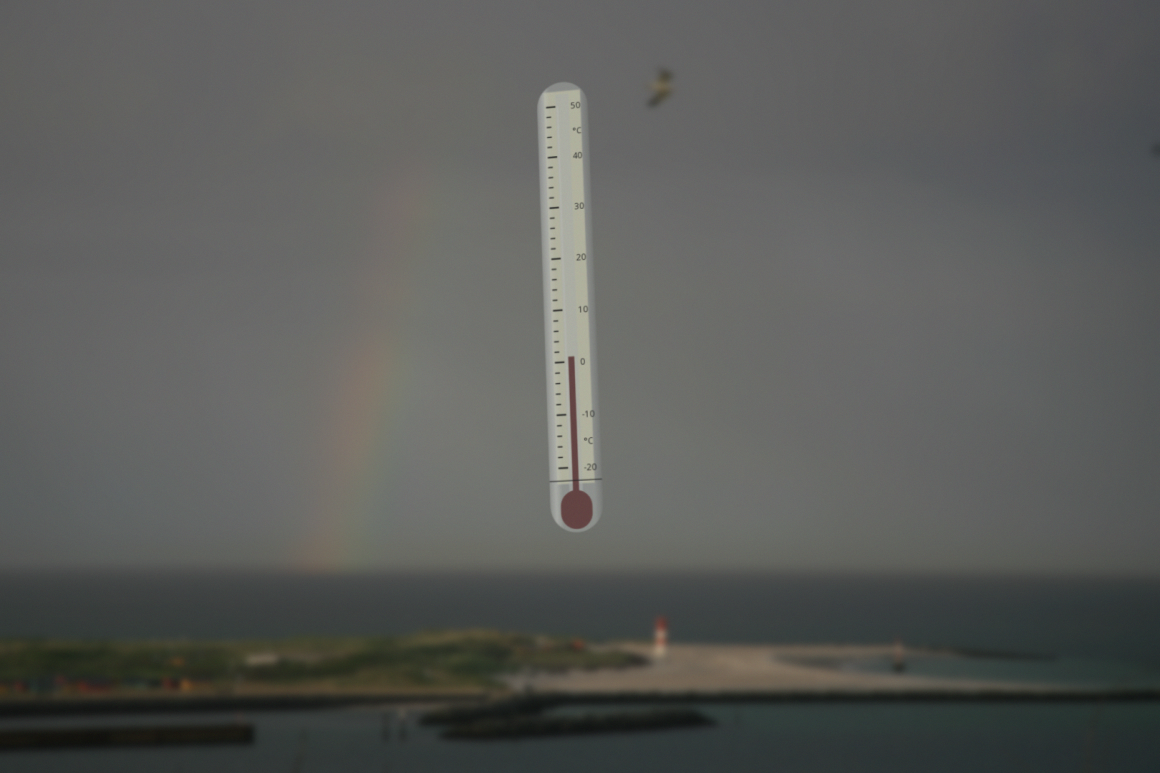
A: 1; °C
